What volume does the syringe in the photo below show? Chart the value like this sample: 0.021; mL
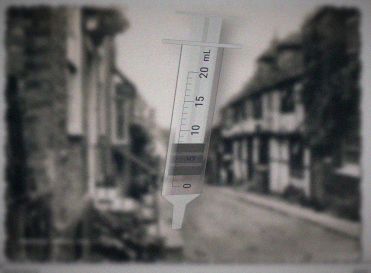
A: 2; mL
